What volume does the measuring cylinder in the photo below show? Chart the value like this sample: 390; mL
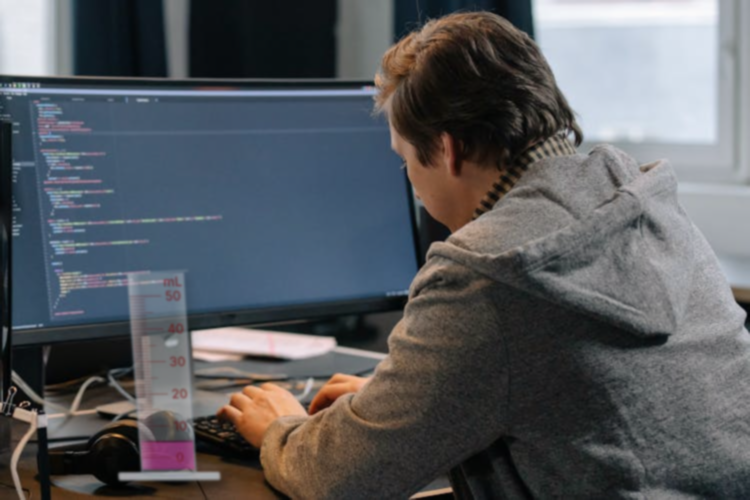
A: 5; mL
